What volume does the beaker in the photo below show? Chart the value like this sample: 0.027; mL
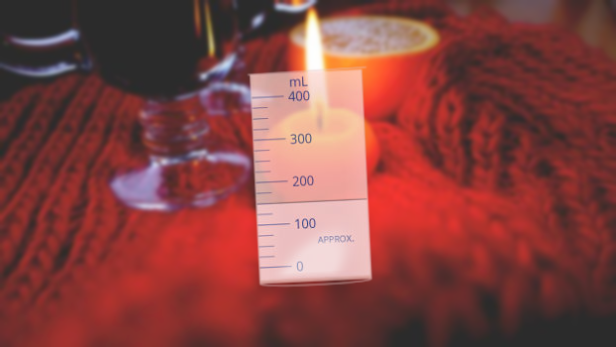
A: 150; mL
